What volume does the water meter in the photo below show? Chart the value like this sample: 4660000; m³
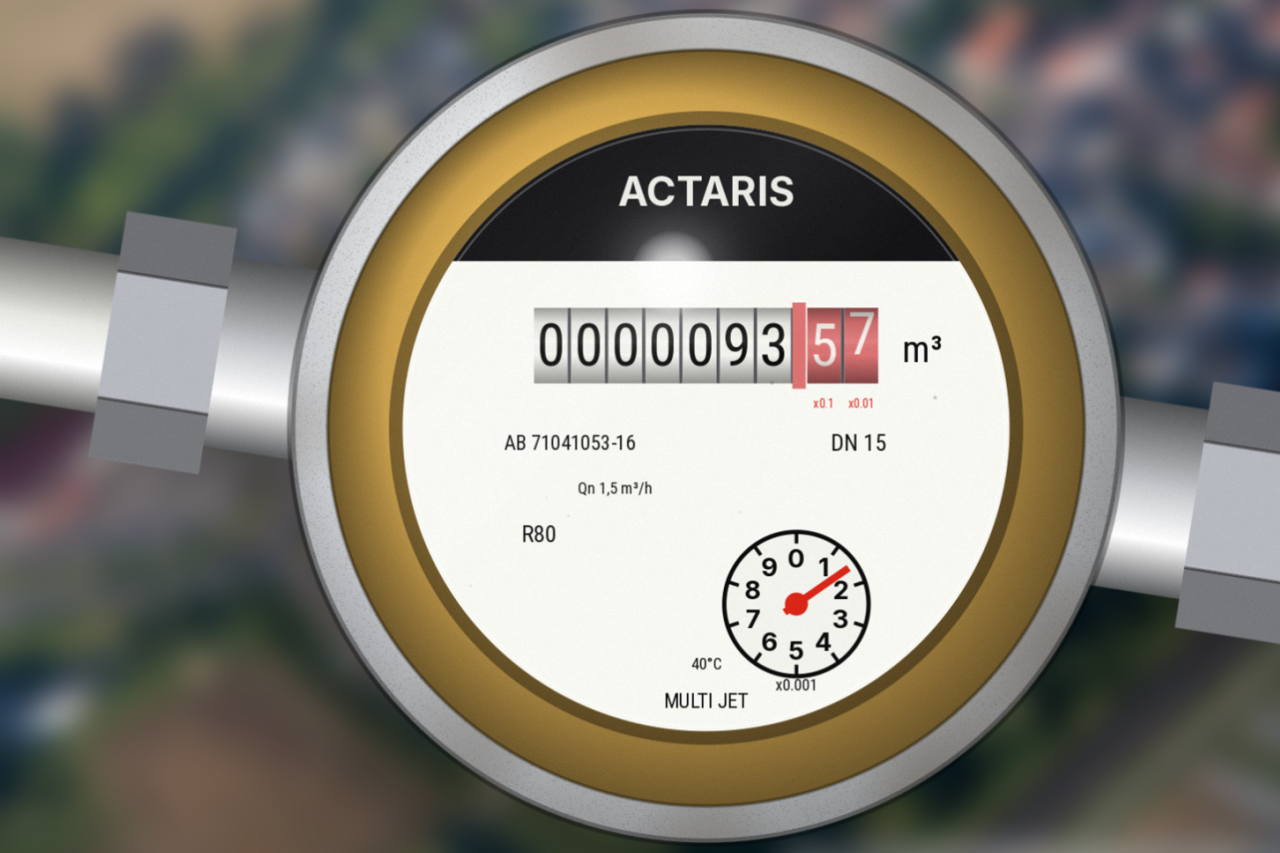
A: 93.571; m³
